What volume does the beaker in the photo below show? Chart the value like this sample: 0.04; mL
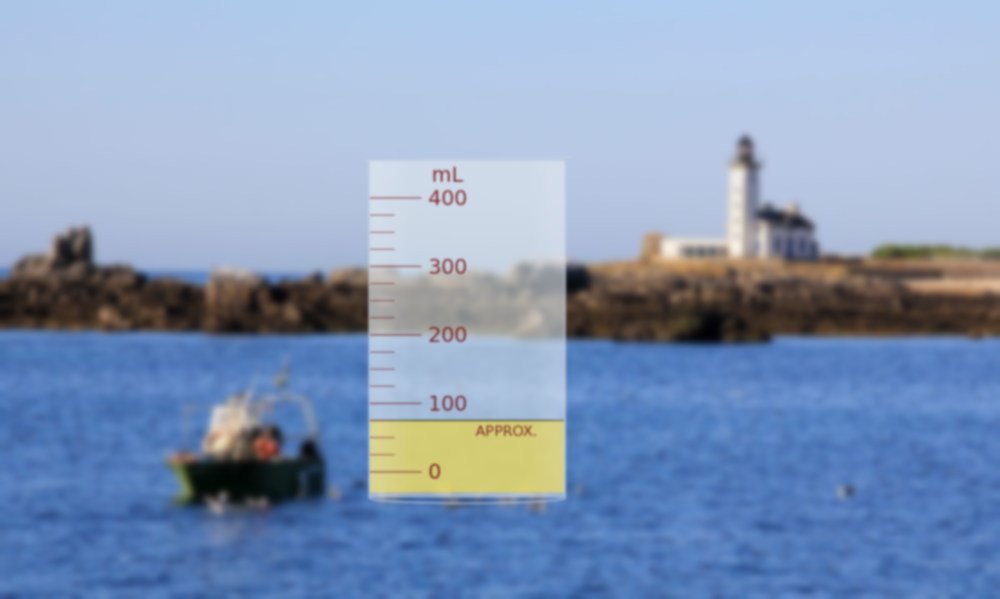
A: 75; mL
